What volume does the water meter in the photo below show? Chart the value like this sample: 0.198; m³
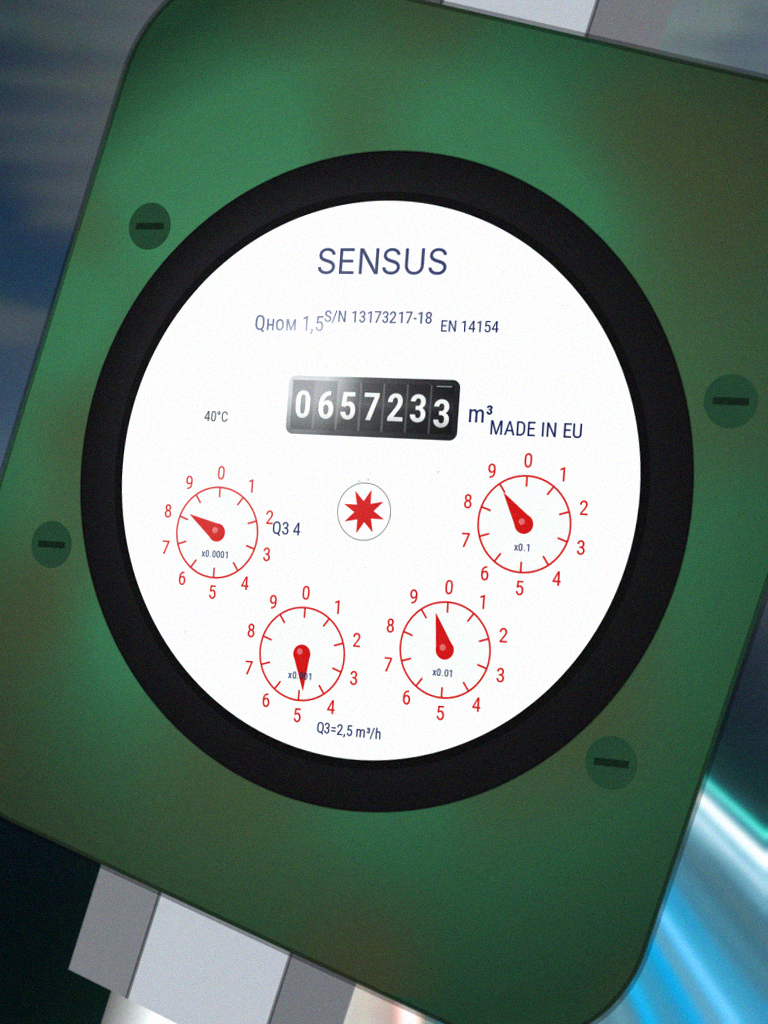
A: 657232.8948; m³
